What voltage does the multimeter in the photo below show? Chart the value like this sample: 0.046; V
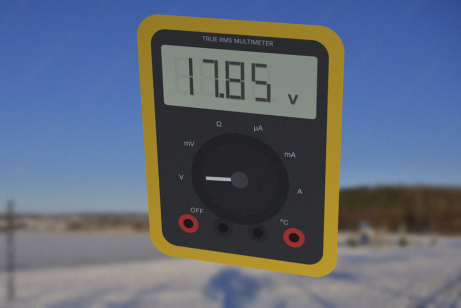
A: 17.85; V
